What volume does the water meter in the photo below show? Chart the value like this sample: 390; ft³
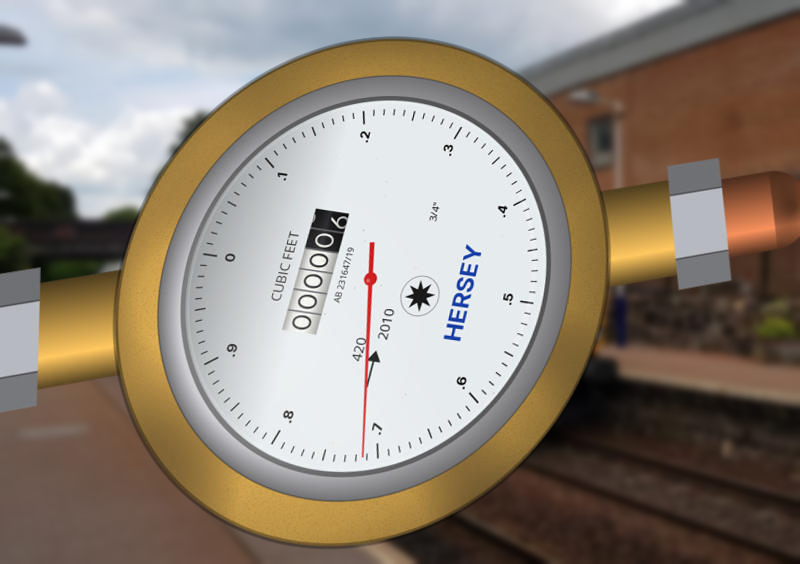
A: 5.71; ft³
